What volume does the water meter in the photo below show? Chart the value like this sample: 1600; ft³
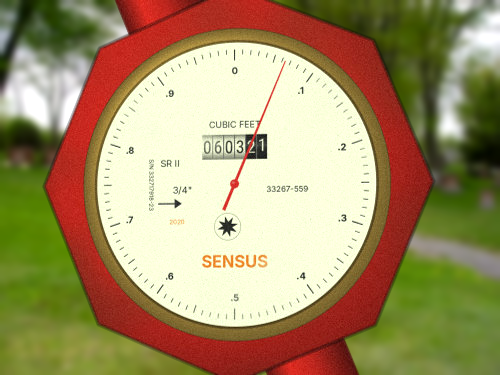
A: 60321.06; ft³
